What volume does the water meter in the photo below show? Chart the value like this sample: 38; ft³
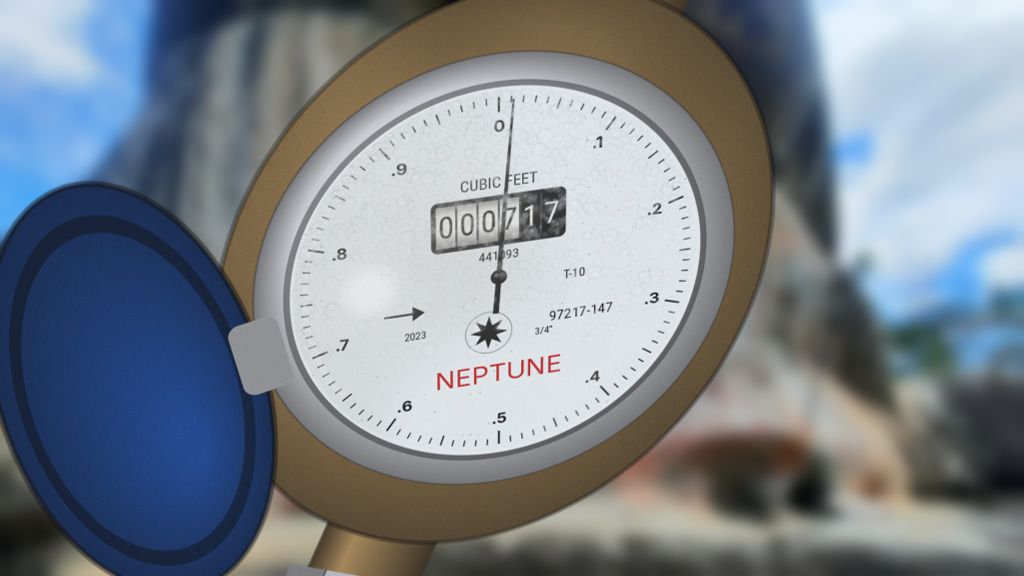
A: 717.01; ft³
